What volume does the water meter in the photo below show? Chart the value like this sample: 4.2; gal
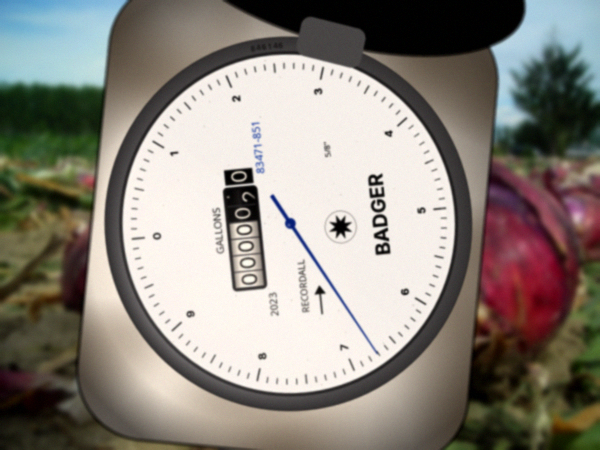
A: 16.7; gal
